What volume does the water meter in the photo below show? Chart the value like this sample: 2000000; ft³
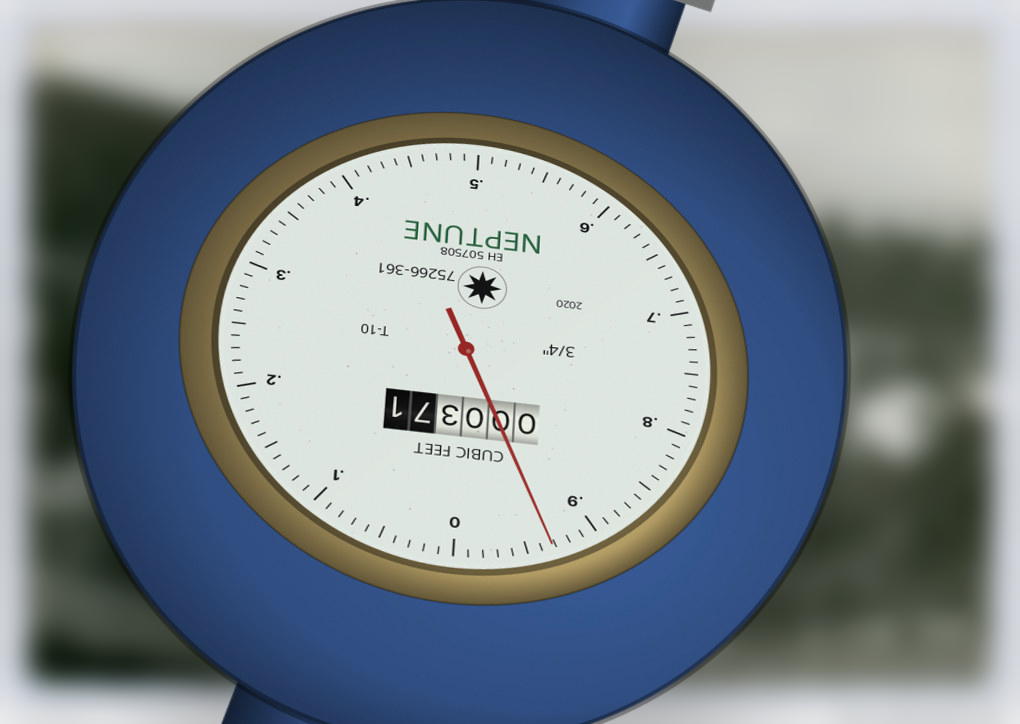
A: 370.93; ft³
